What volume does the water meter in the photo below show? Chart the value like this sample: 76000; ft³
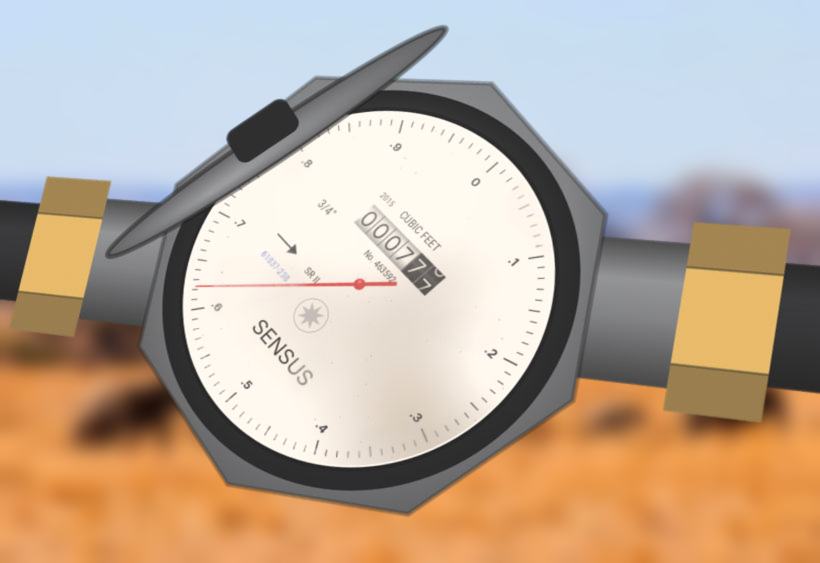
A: 776.62; ft³
